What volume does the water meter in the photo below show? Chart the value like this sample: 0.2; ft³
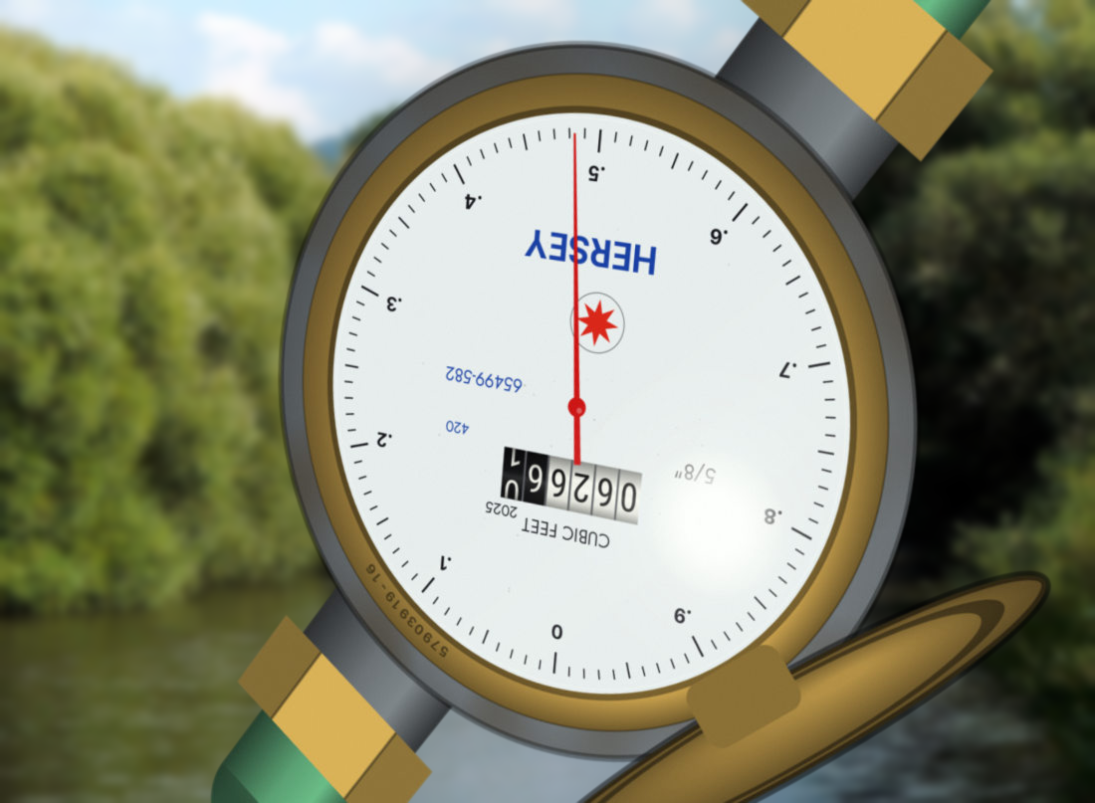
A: 62660.48; ft³
